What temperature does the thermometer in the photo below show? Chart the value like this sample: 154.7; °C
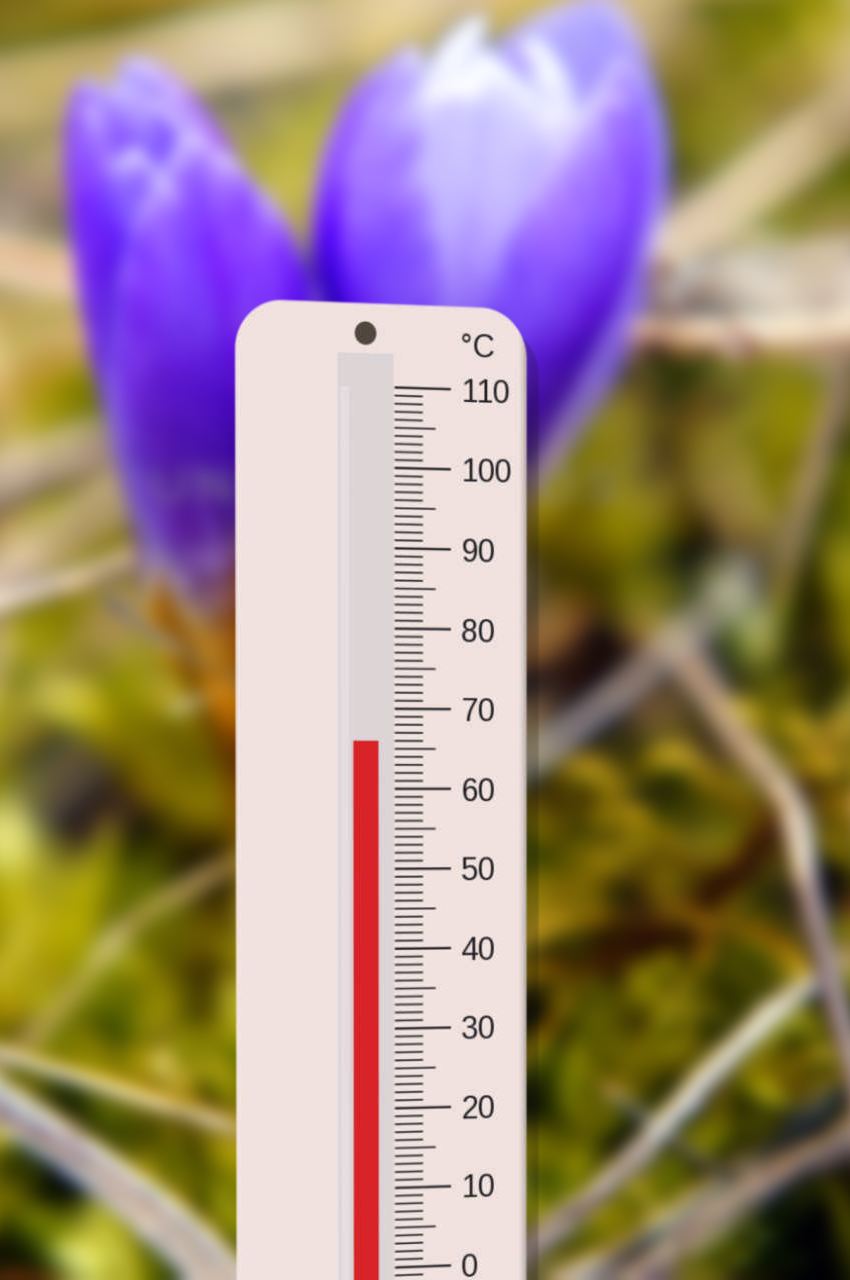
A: 66; °C
